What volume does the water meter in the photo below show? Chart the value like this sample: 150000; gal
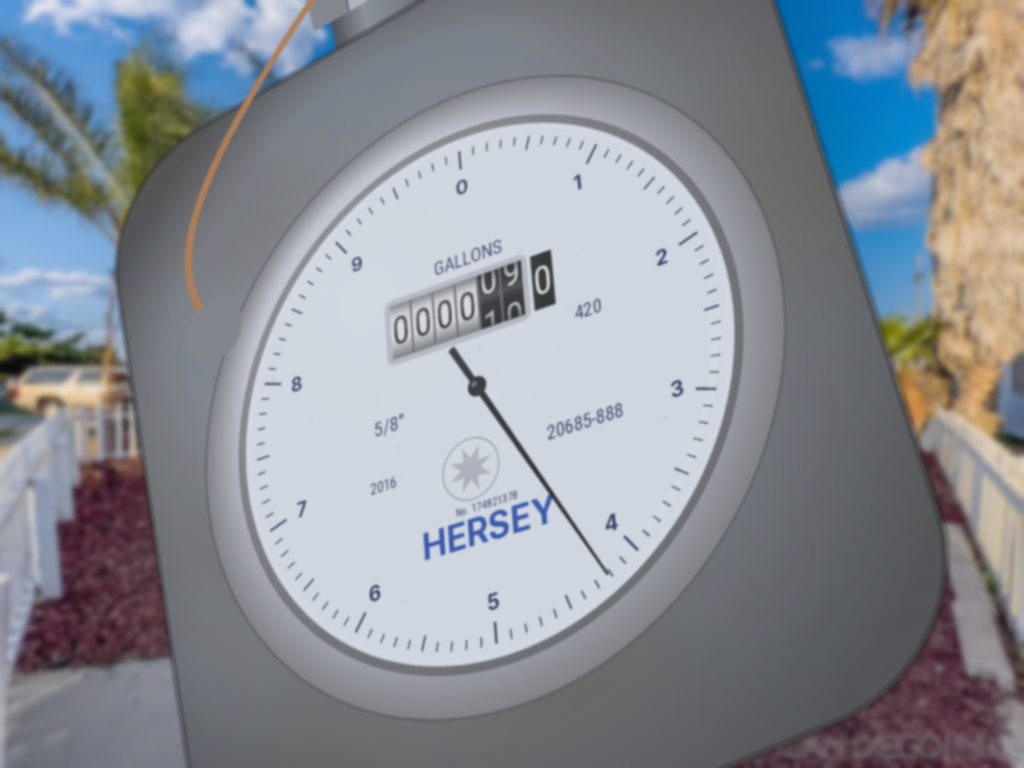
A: 94.2; gal
